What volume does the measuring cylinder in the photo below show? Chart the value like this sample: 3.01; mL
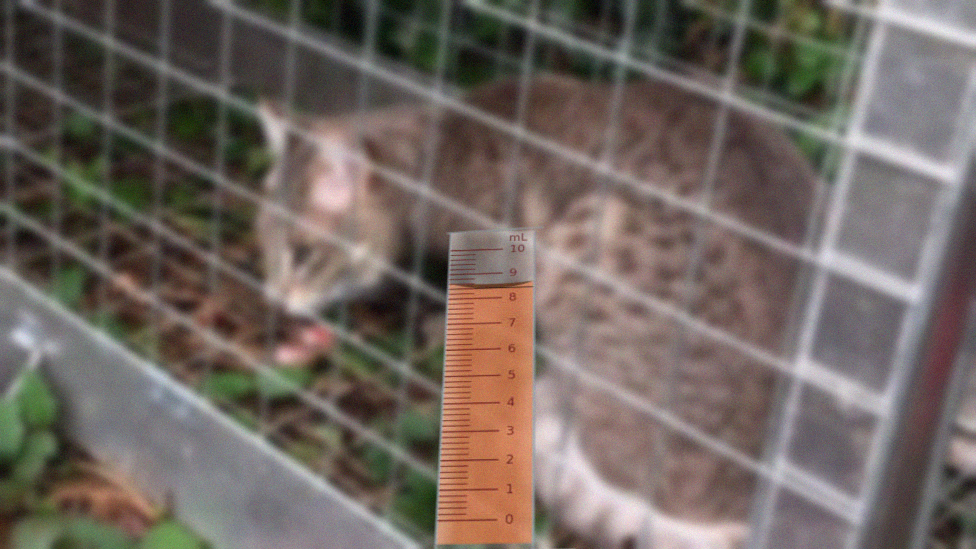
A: 8.4; mL
